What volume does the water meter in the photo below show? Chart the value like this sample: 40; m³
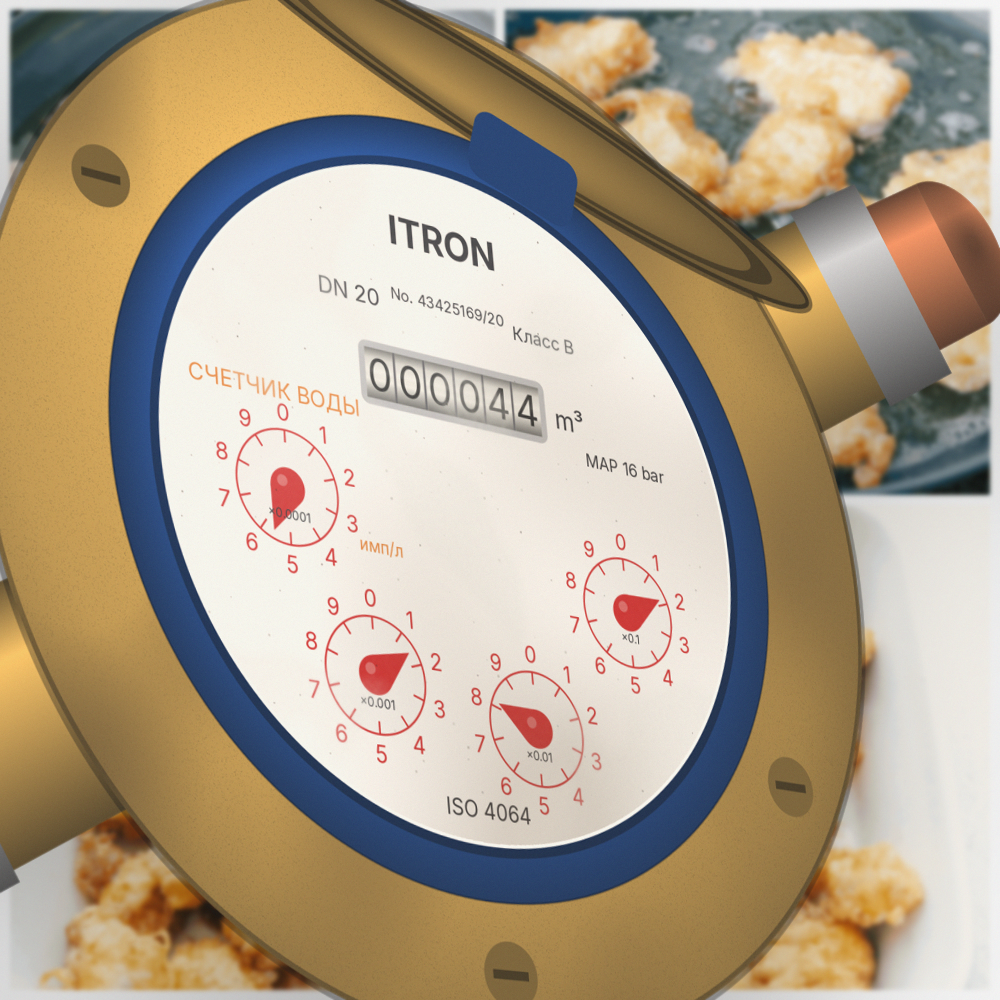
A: 44.1815; m³
